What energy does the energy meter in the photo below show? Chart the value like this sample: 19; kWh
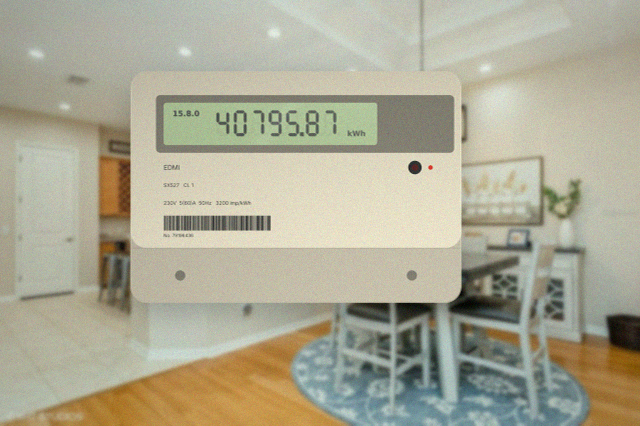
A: 40795.87; kWh
